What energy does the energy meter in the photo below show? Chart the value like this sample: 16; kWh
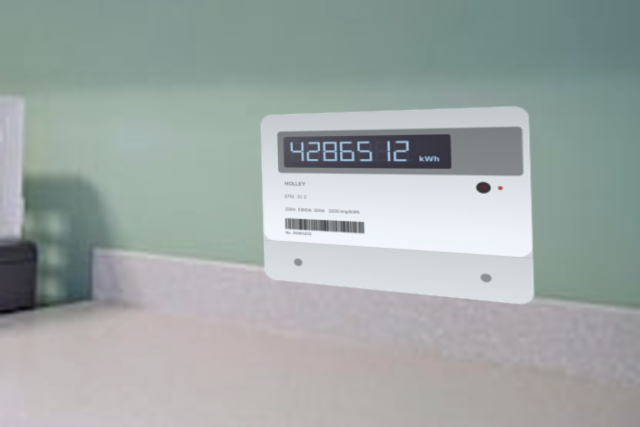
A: 4286512; kWh
